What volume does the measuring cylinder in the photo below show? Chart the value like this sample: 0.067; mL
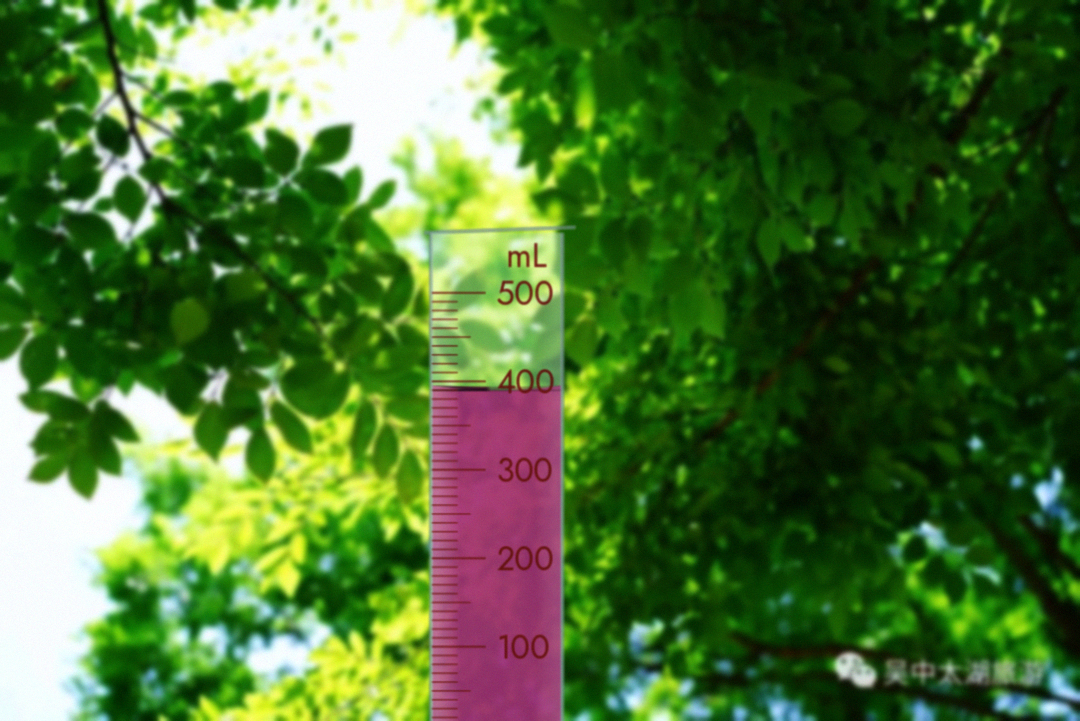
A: 390; mL
